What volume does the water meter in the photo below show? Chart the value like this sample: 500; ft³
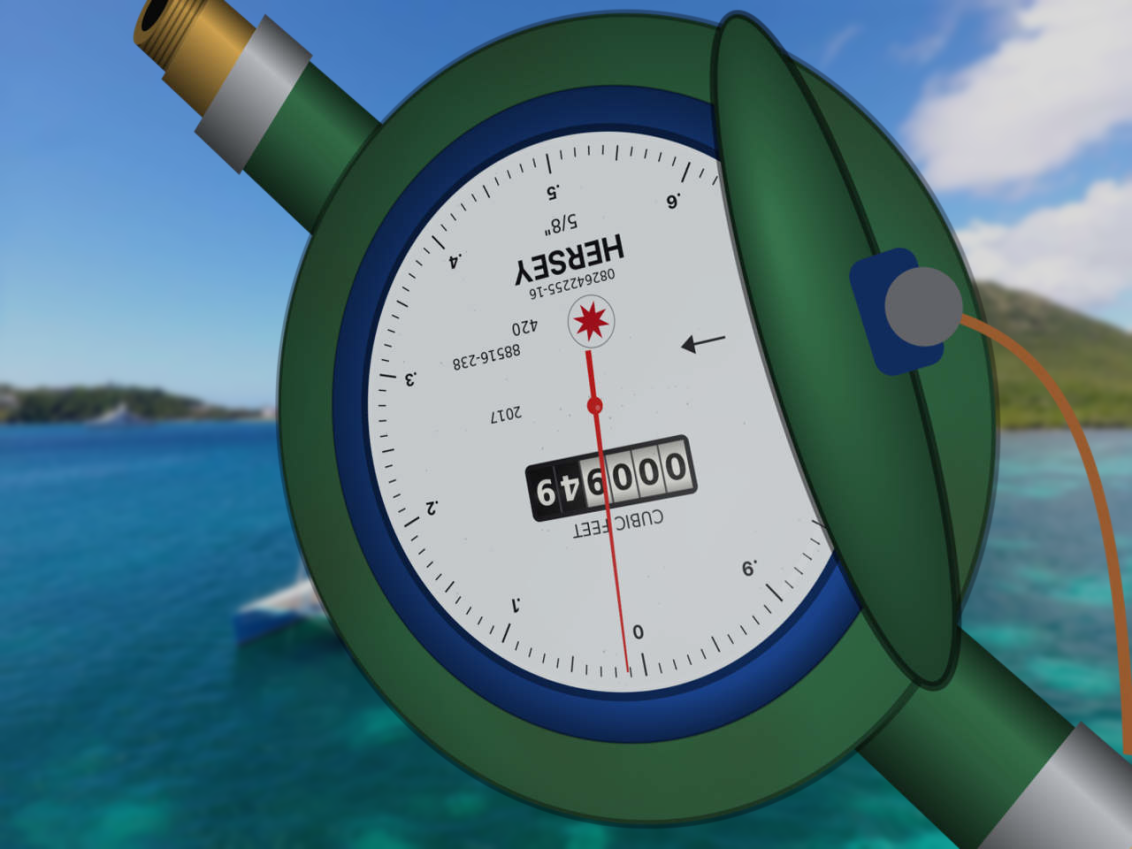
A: 949.01; ft³
